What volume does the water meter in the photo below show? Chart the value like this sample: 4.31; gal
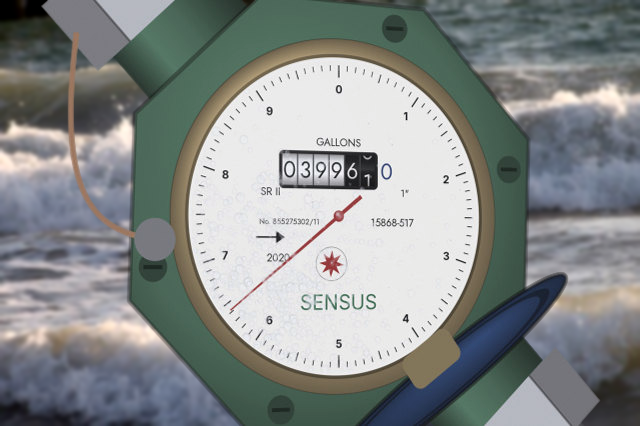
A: 399606.4; gal
